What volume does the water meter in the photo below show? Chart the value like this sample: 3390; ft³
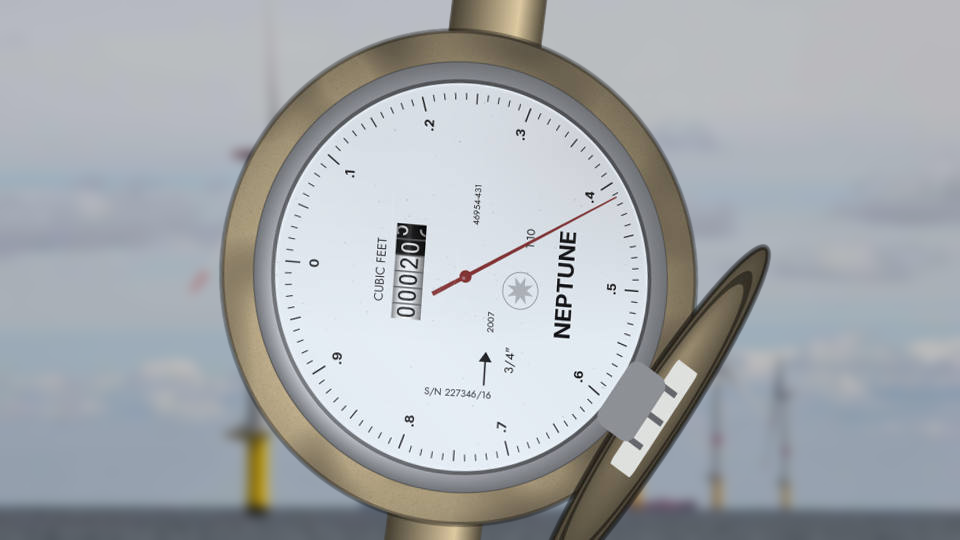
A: 205.41; ft³
